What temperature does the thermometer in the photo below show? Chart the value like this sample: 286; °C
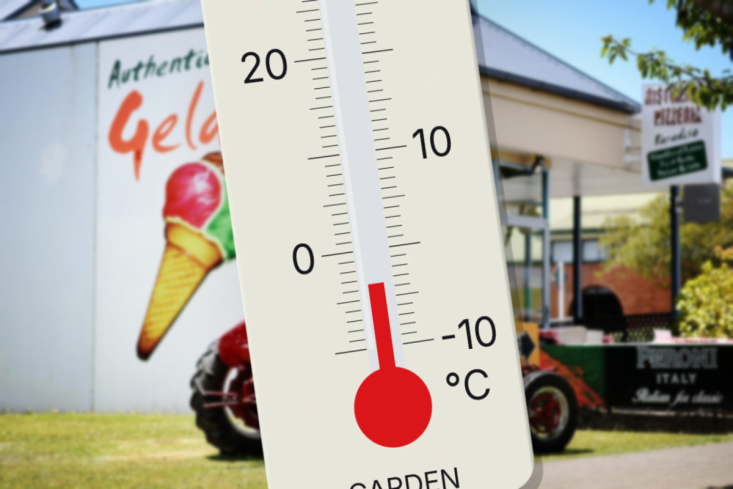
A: -3.5; °C
